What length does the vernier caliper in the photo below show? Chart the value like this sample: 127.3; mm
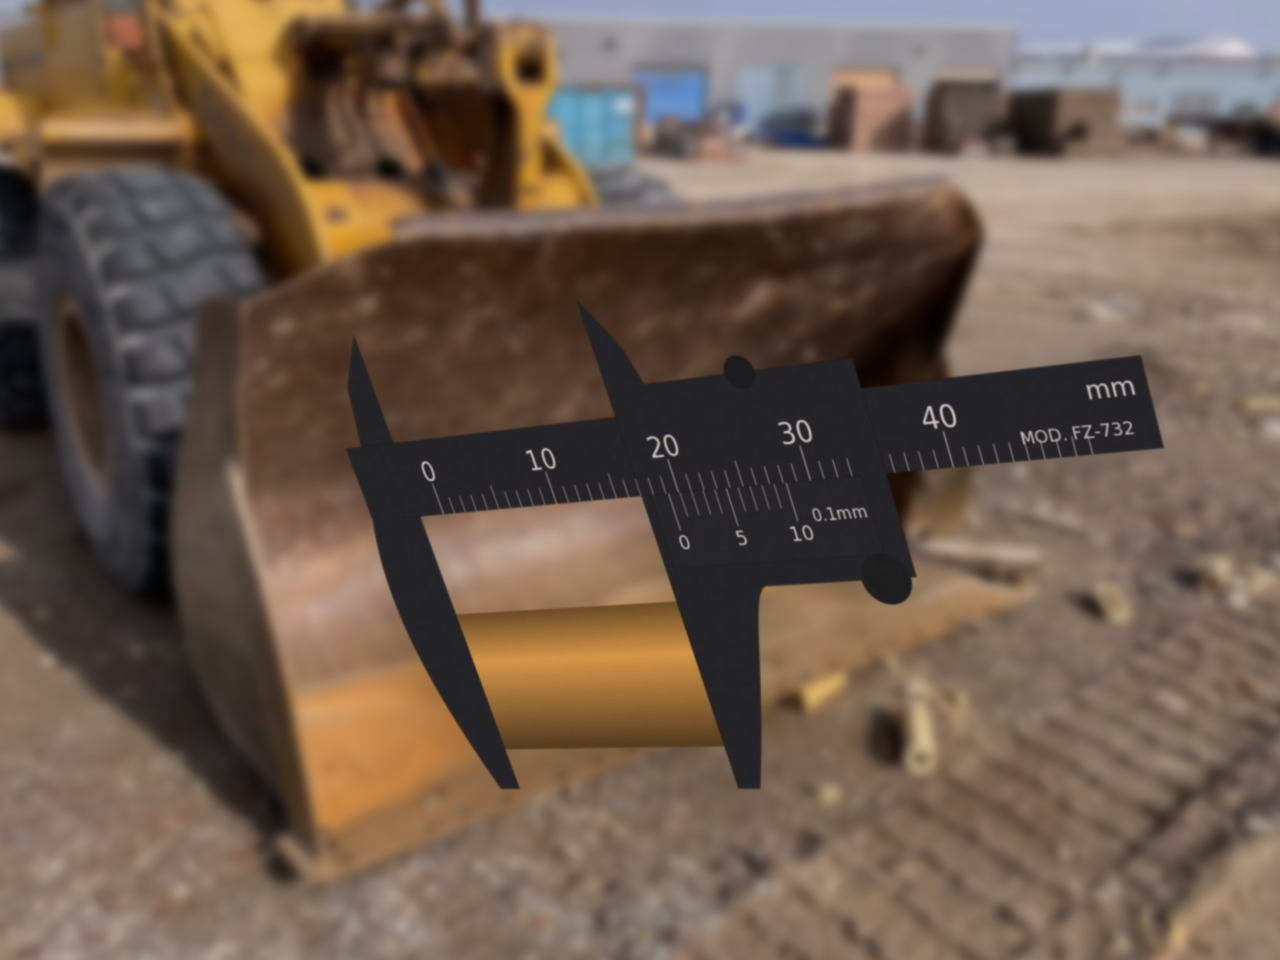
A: 19.2; mm
